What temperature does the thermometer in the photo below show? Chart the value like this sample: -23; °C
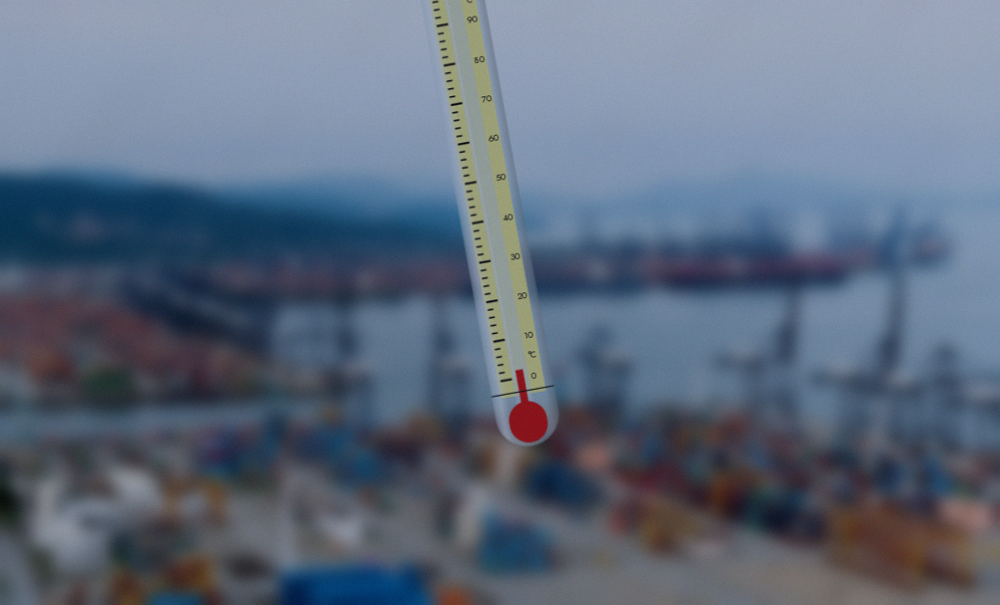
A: 2; °C
